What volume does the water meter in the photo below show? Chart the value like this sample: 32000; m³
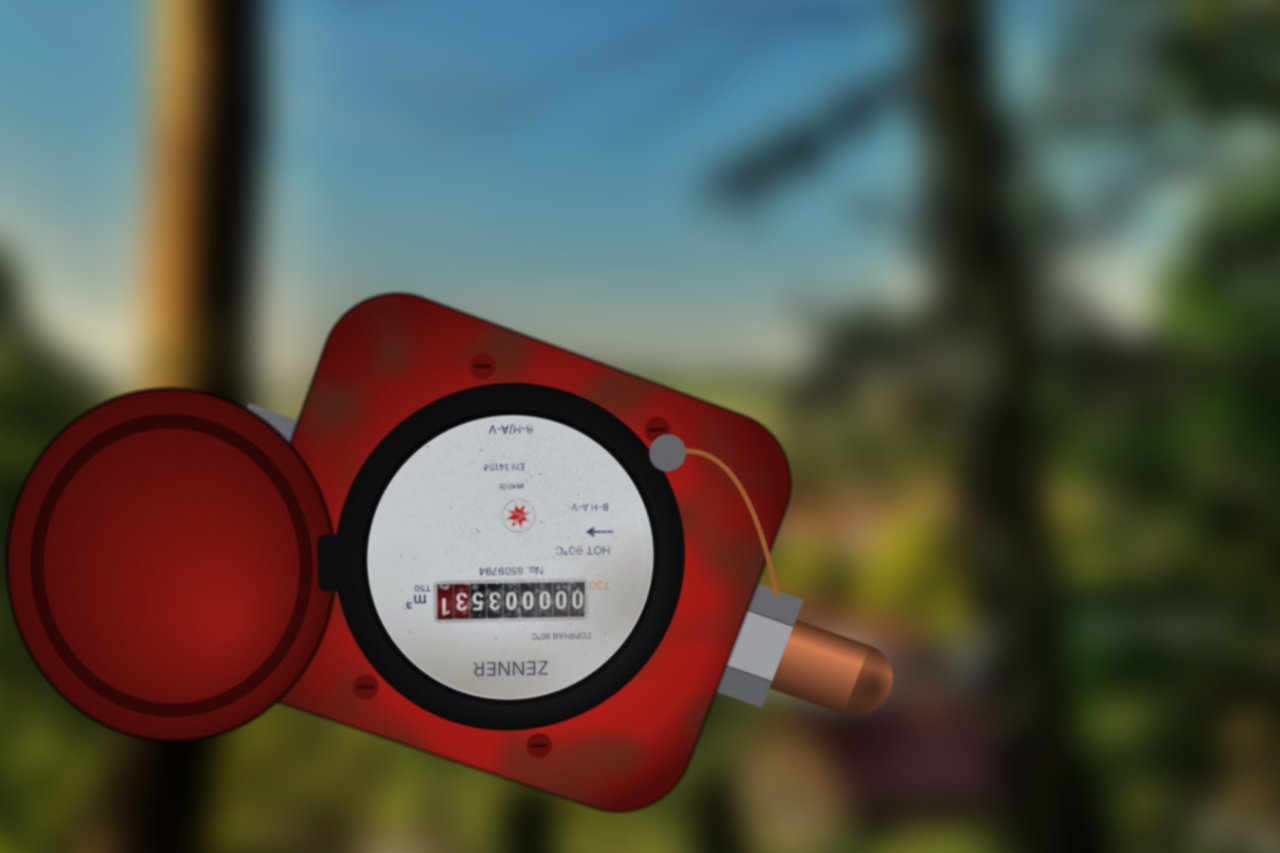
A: 35.31; m³
